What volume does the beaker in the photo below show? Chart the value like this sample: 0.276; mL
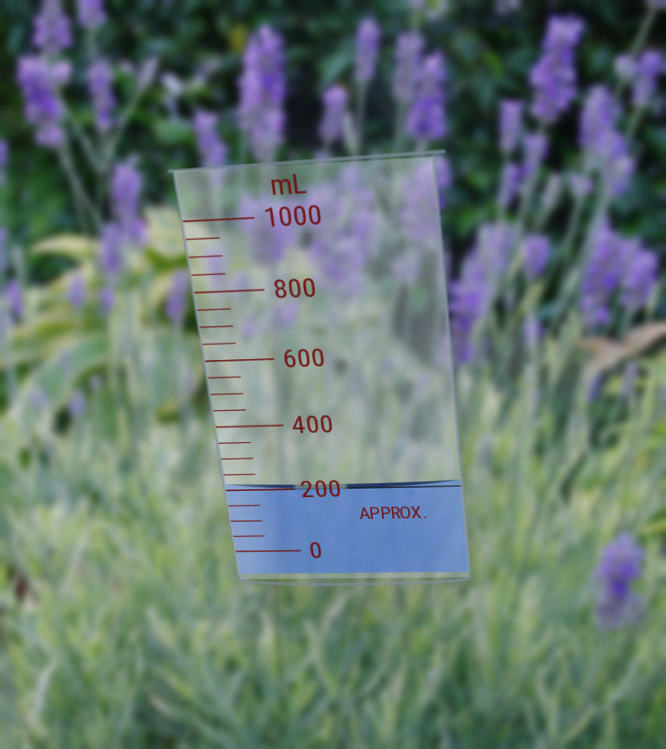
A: 200; mL
